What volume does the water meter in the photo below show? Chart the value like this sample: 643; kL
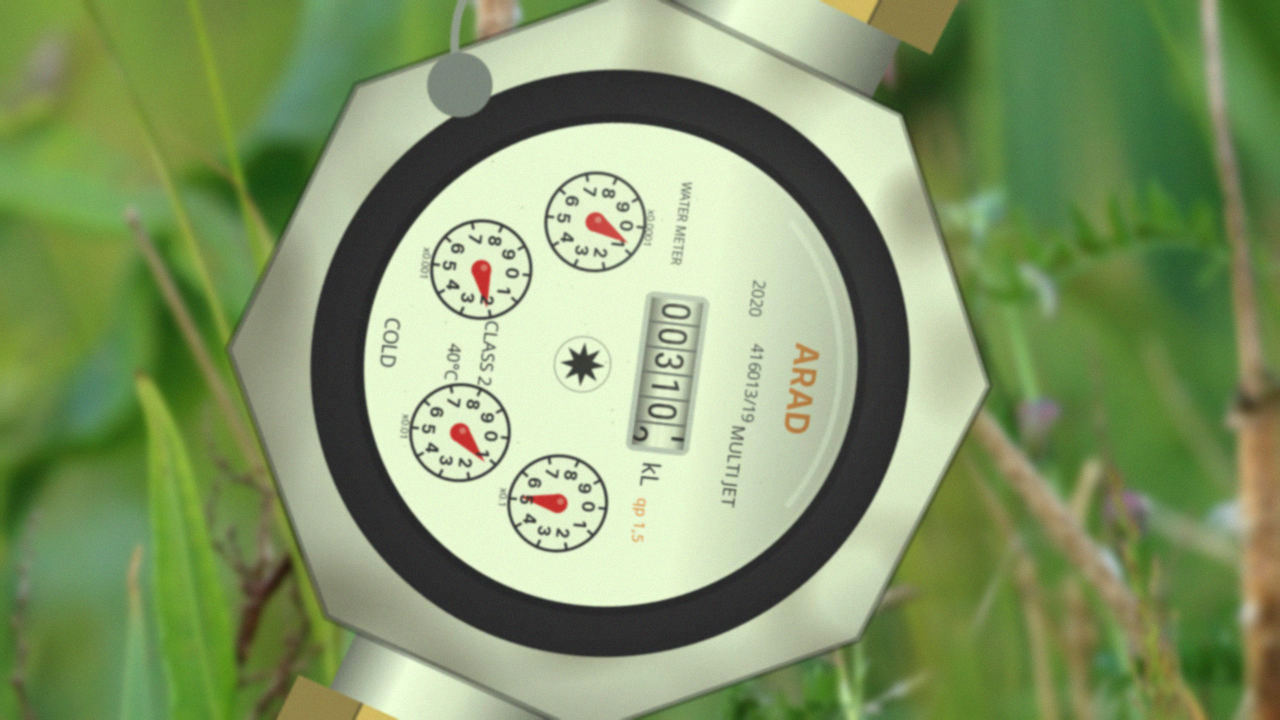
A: 3101.5120; kL
